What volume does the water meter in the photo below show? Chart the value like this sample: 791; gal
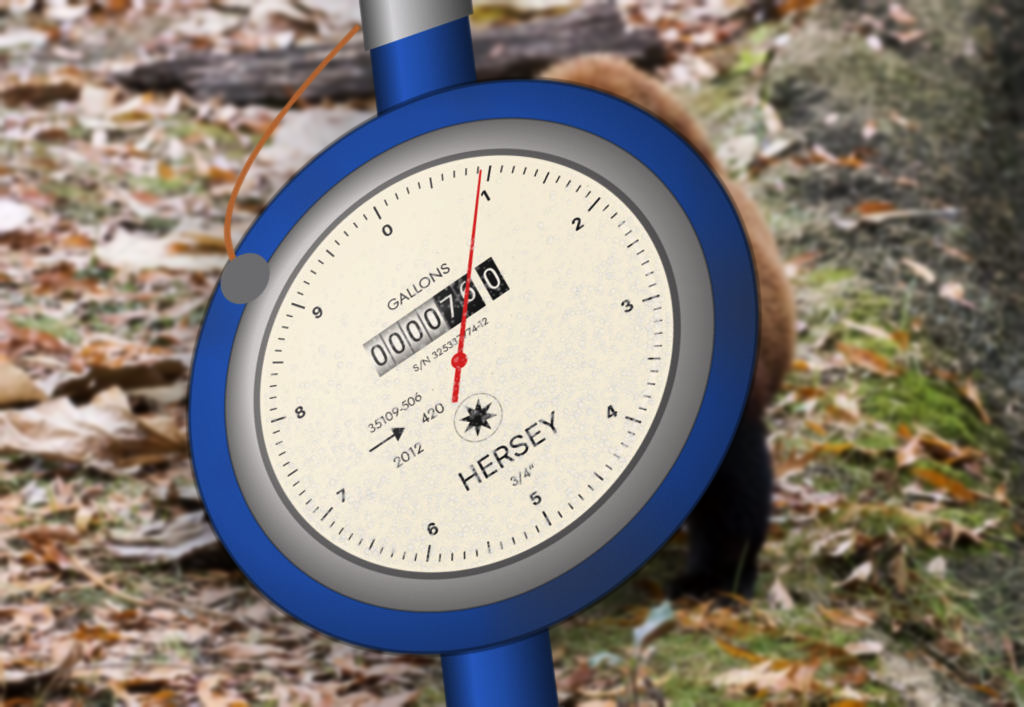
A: 760.9; gal
